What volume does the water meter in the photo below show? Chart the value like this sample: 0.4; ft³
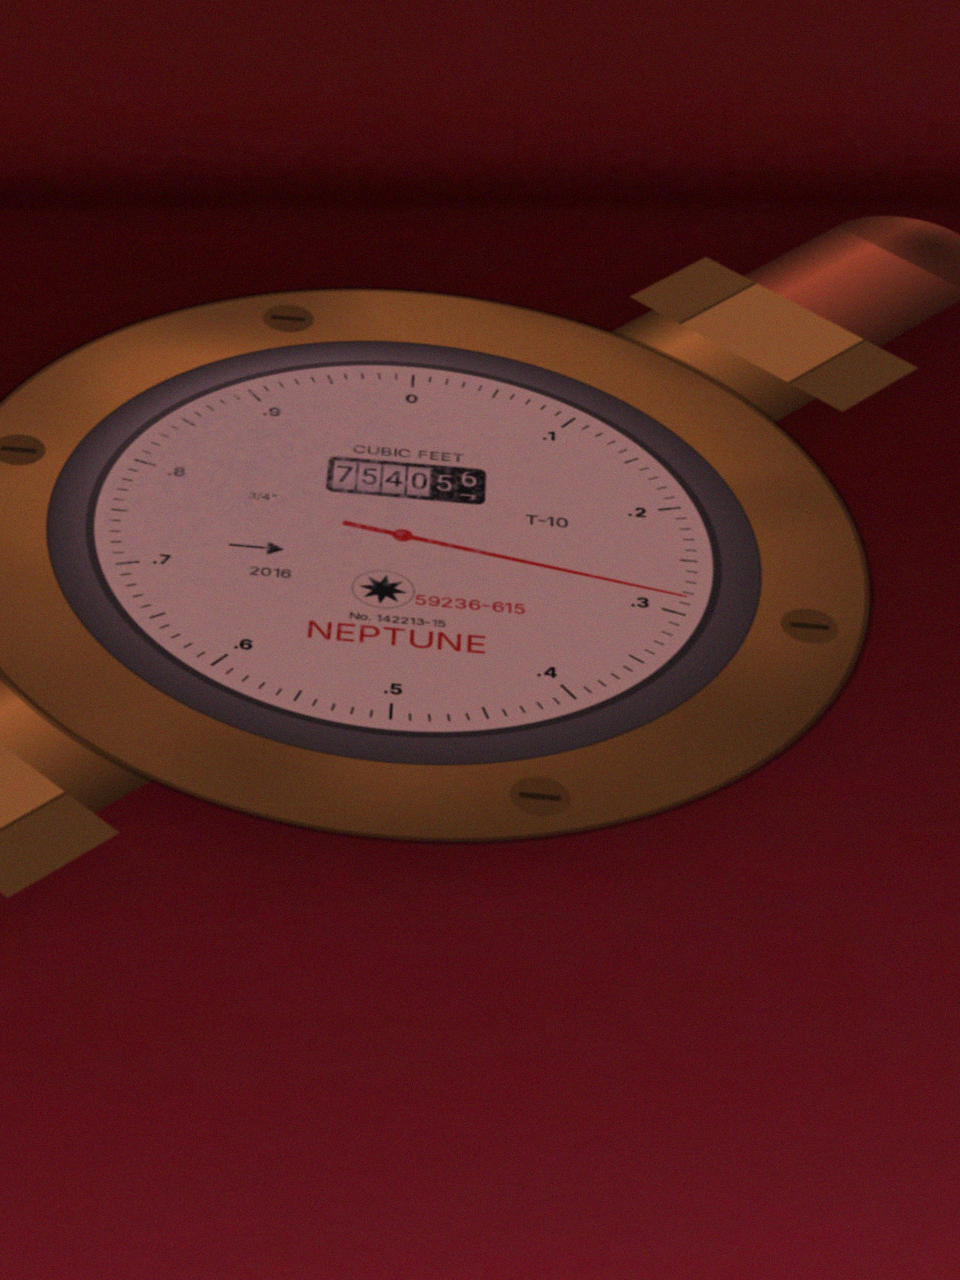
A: 754056.28; ft³
